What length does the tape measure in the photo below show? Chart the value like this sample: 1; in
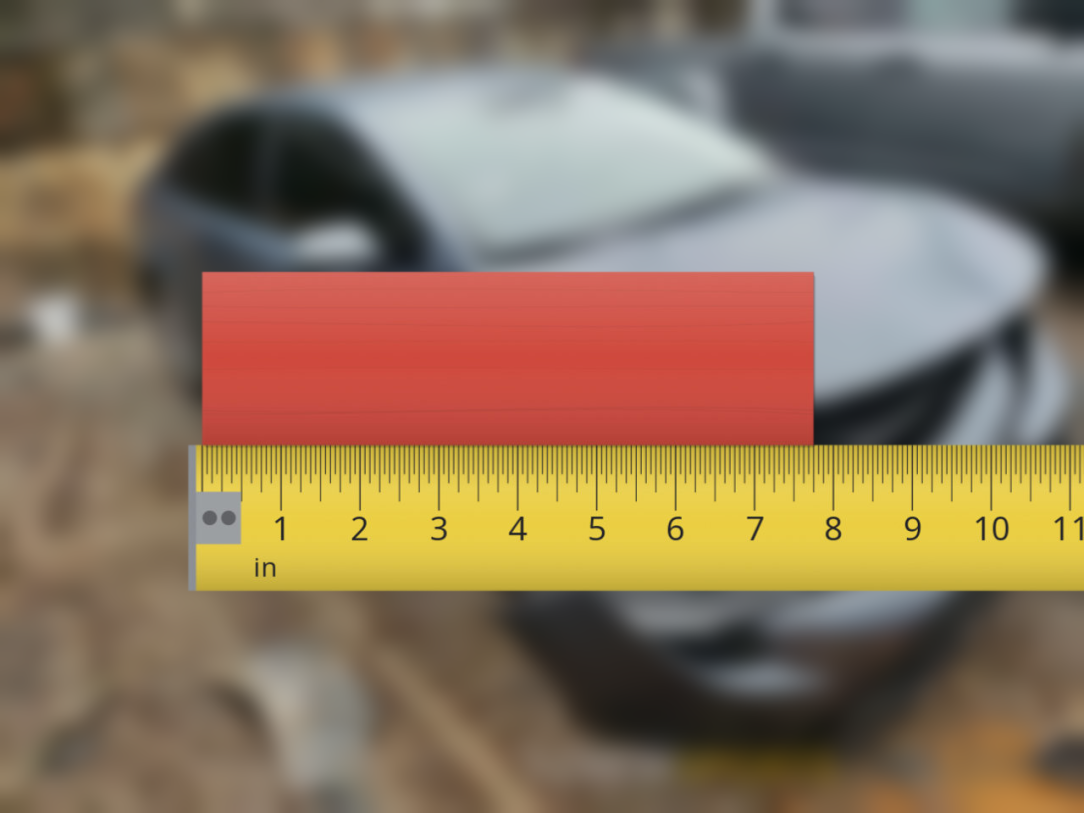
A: 7.75; in
